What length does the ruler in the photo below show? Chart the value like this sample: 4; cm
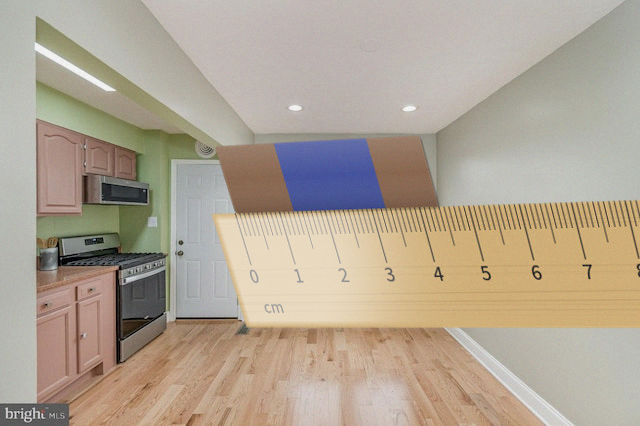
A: 4.4; cm
